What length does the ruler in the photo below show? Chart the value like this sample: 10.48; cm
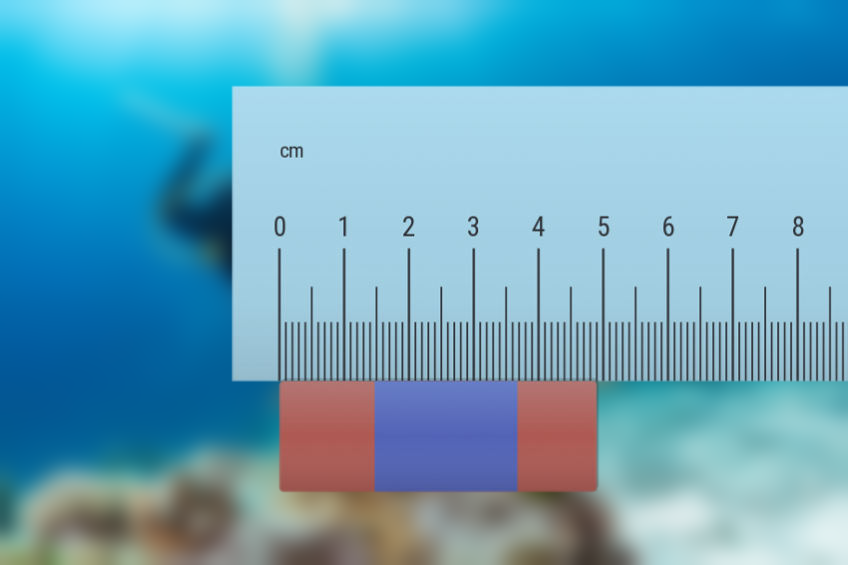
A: 4.9; cm
